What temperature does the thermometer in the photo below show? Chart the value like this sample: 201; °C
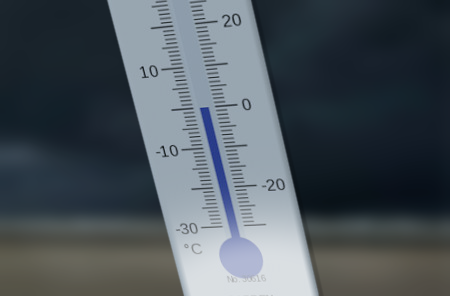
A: 0; °C
